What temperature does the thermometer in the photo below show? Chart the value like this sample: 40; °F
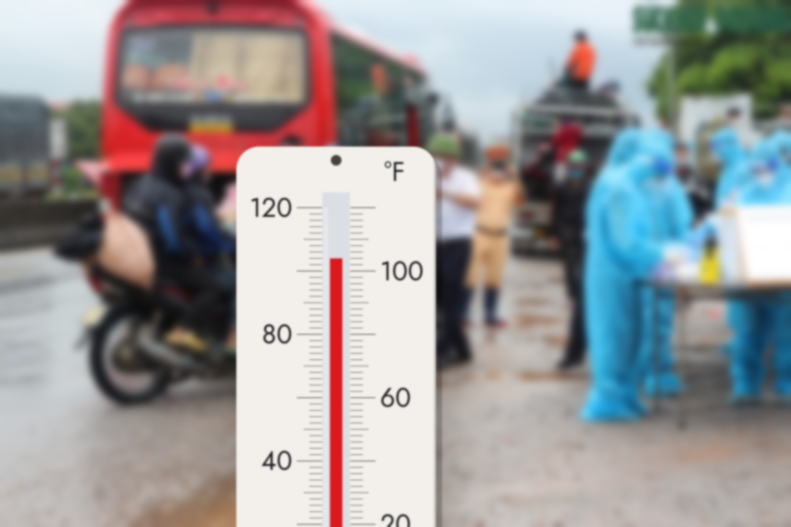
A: 104; °F
